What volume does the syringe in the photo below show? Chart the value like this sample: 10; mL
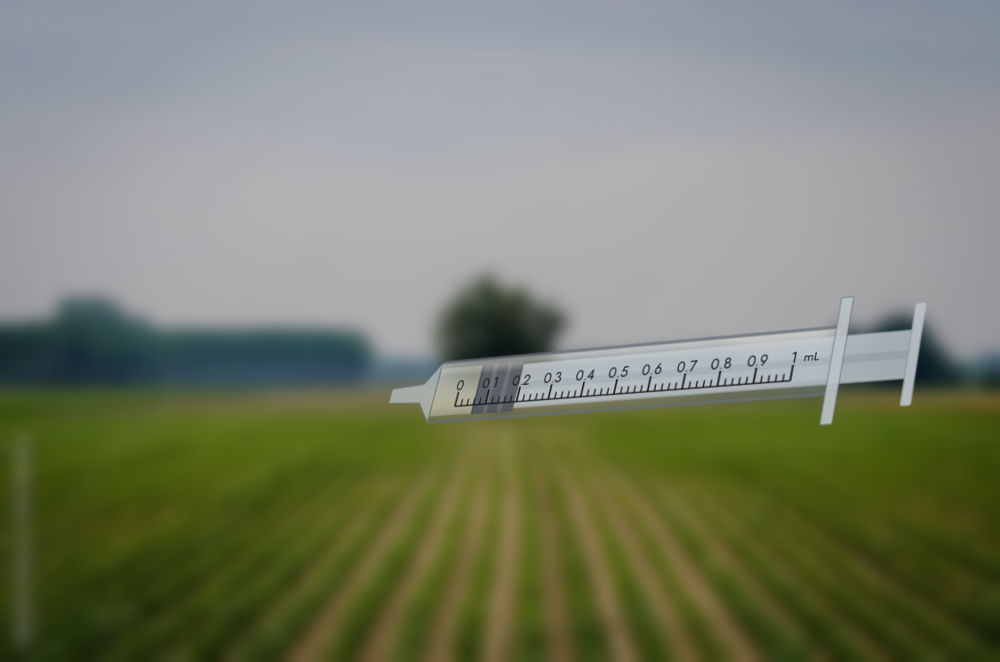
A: 0.06; mL
